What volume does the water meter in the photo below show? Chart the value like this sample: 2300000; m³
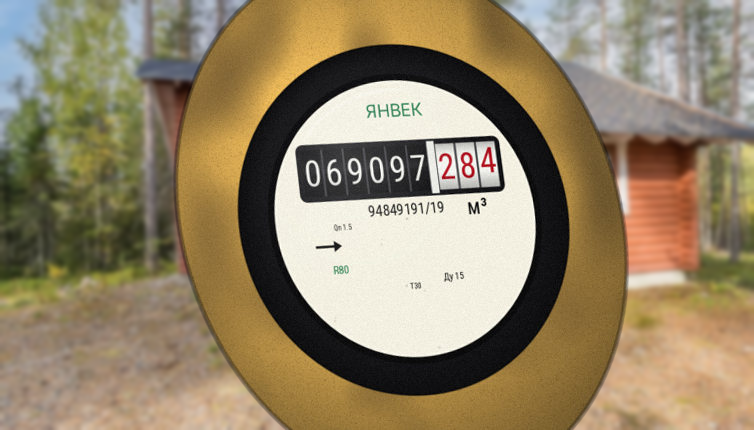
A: 69097.284; m³
